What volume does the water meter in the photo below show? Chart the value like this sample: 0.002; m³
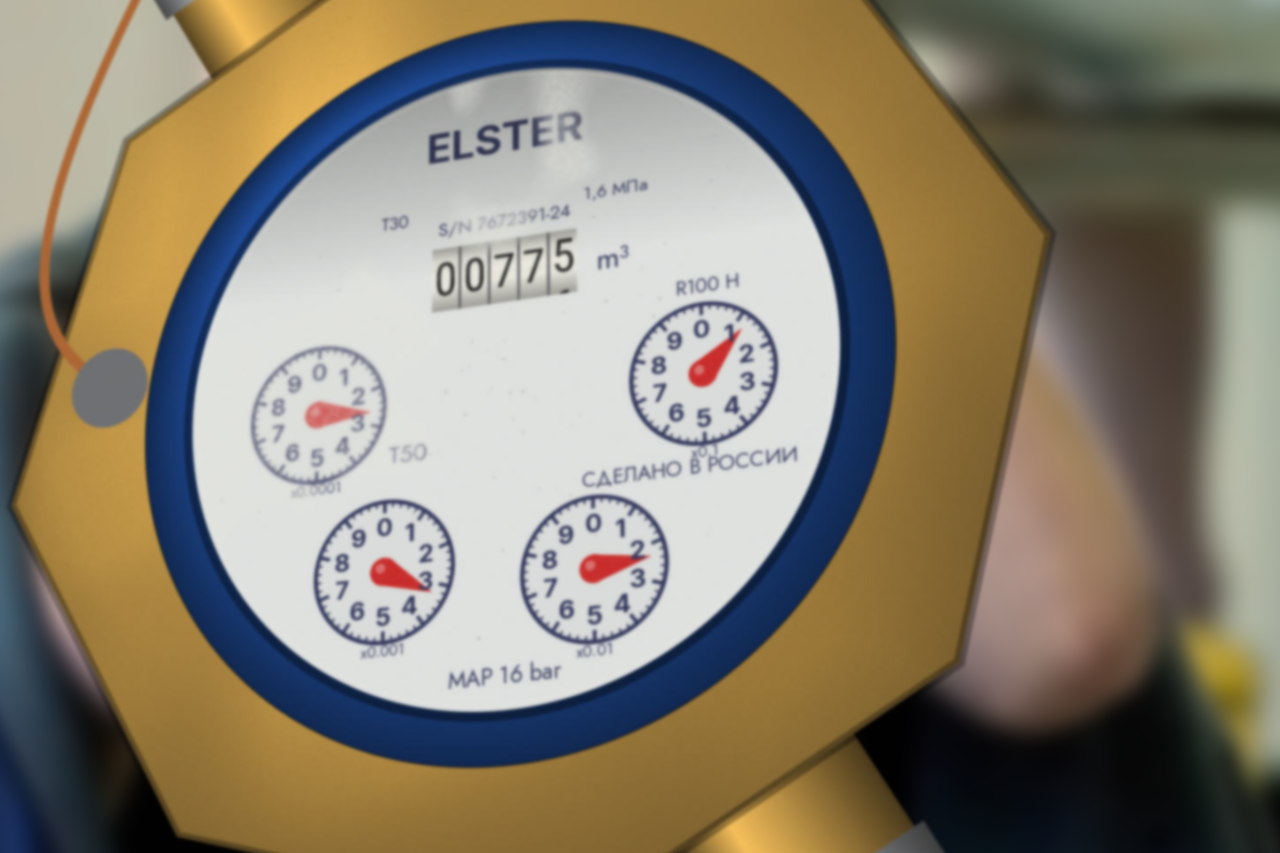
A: 775.1232; m³
